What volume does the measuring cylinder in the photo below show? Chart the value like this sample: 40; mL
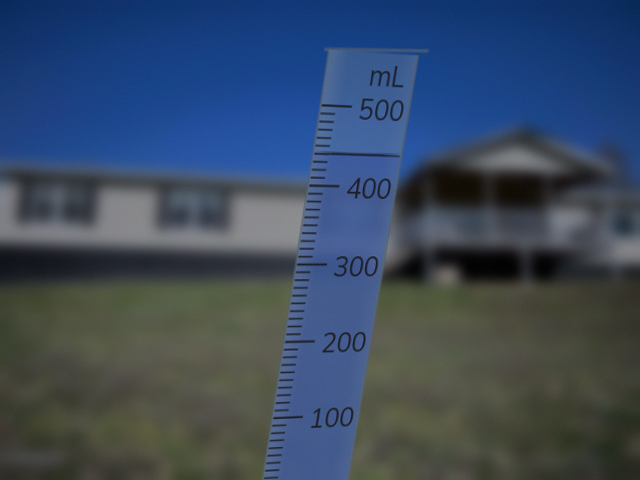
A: 440; mL
